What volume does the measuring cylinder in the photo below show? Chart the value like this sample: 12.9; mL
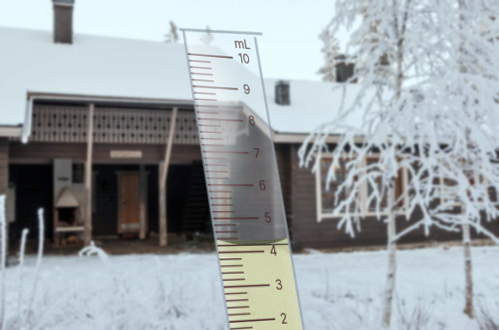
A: 4.2; mL
